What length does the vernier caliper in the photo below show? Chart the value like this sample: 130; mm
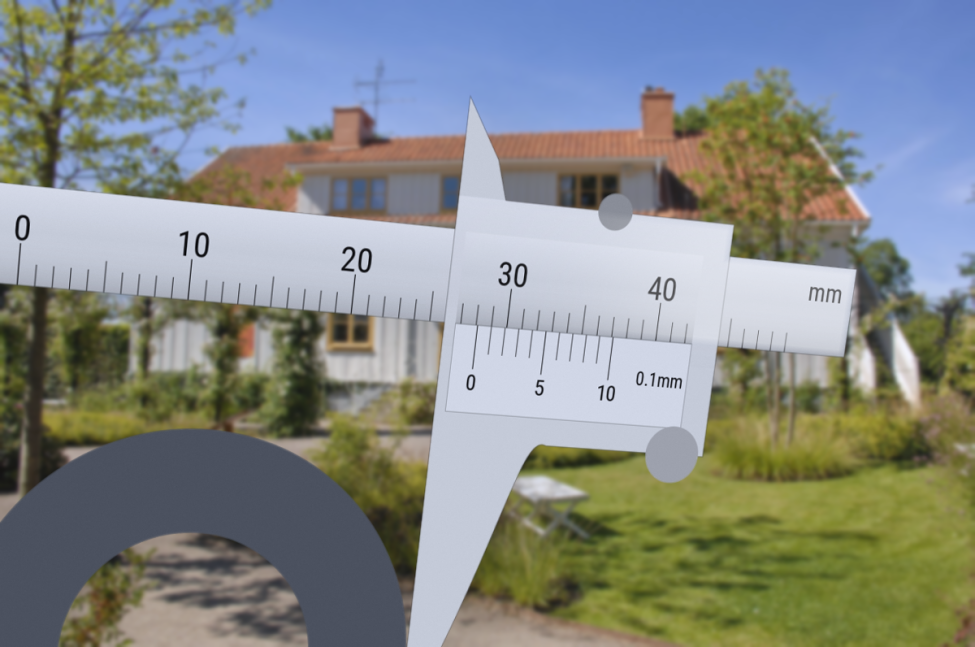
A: 28.1; mm
